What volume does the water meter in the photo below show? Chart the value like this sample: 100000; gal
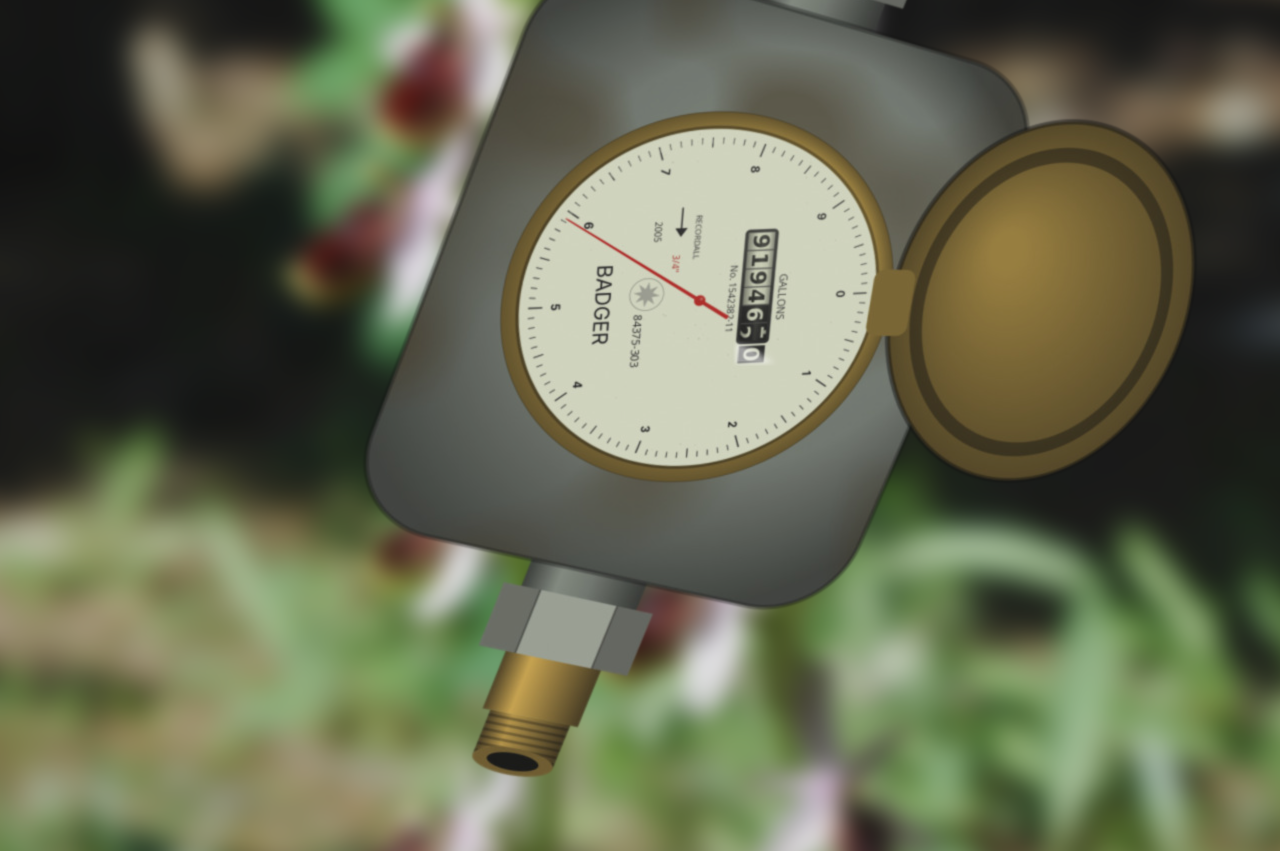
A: 9194615.9; gal
